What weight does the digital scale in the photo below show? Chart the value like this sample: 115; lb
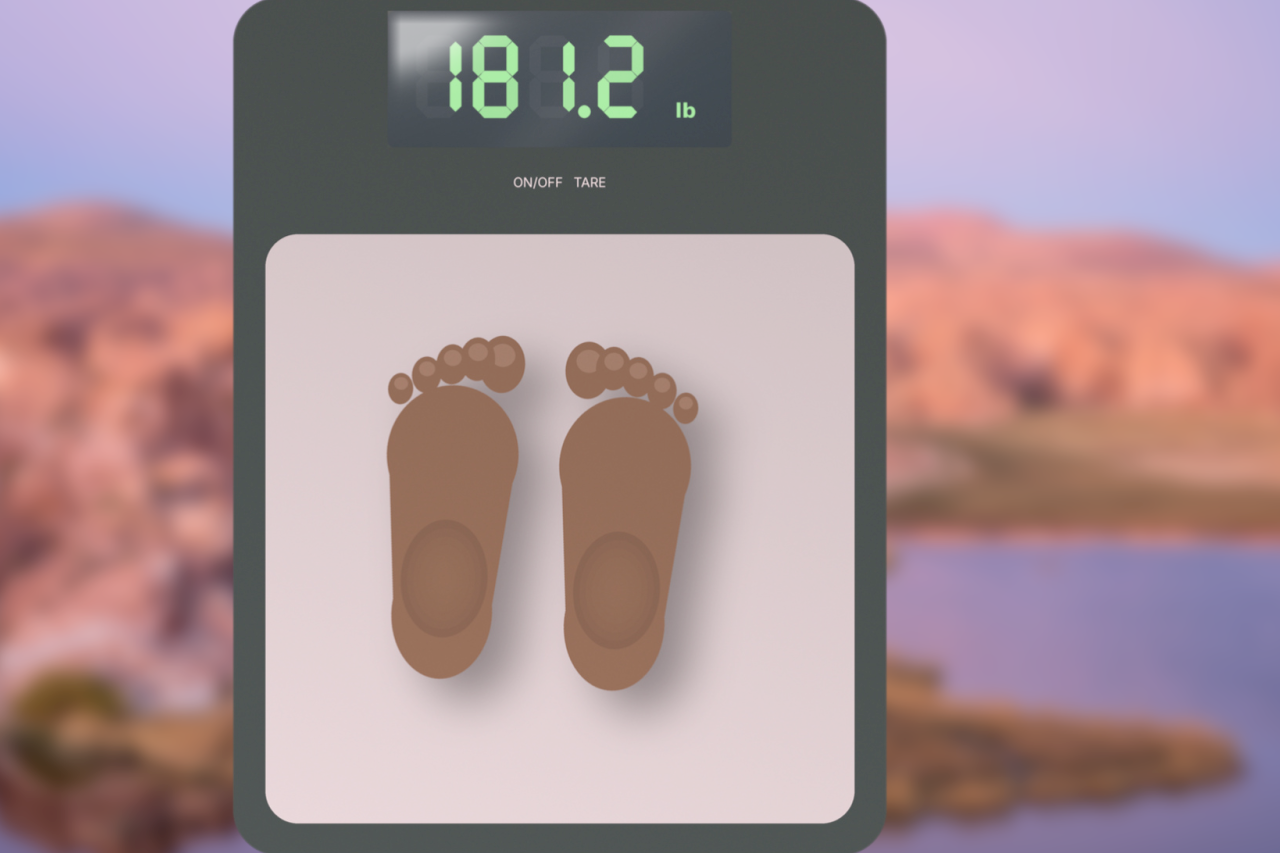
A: 181.2; lb
